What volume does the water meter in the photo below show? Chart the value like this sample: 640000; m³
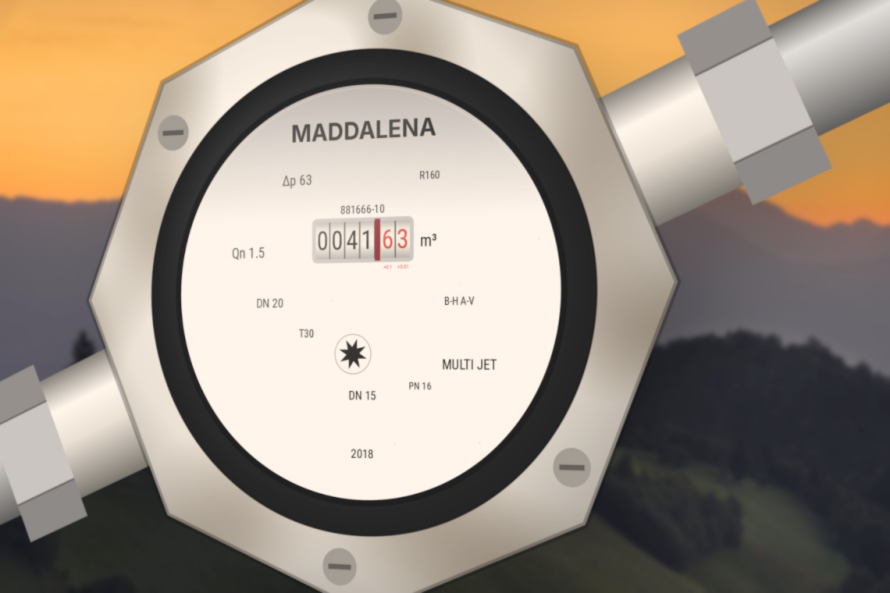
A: 41.63; m³
